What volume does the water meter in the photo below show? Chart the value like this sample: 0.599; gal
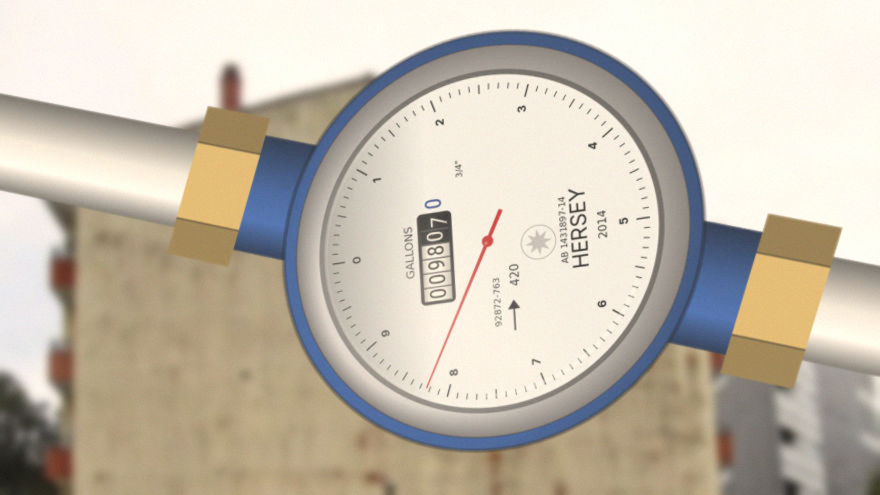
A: 98068.2; gal
